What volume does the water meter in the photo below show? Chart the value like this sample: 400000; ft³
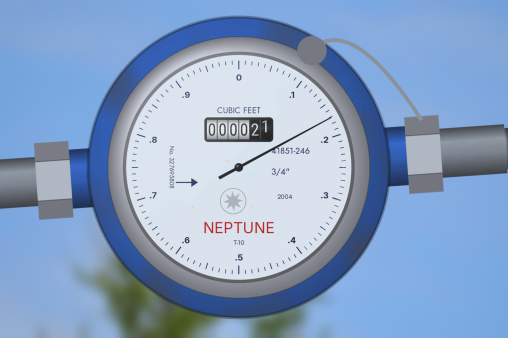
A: 21.17; ft³
